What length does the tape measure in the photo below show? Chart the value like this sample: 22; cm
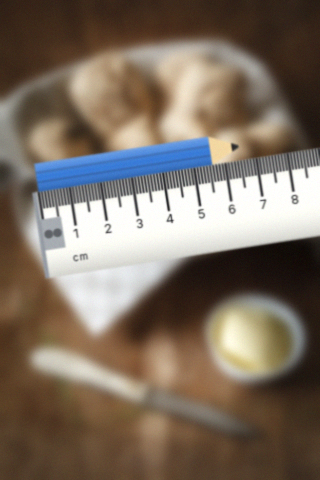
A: 6.5; cm
